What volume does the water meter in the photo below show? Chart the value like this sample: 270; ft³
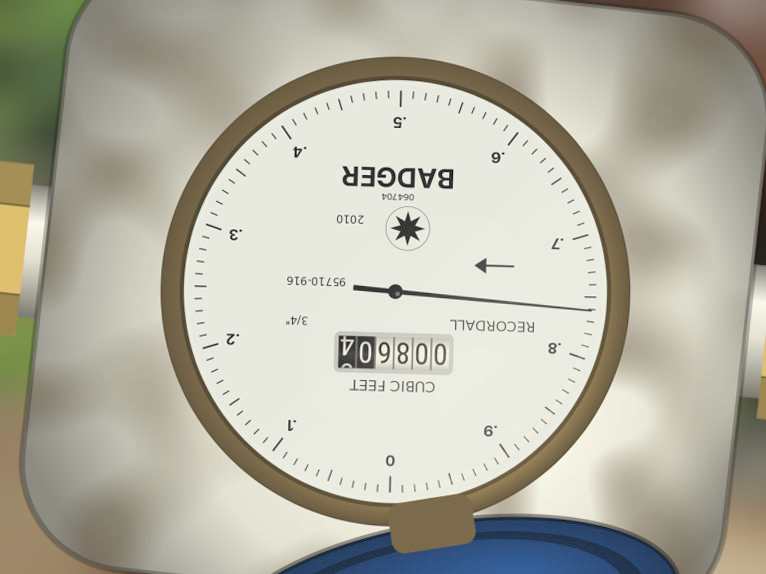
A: 8603.76; ft³
